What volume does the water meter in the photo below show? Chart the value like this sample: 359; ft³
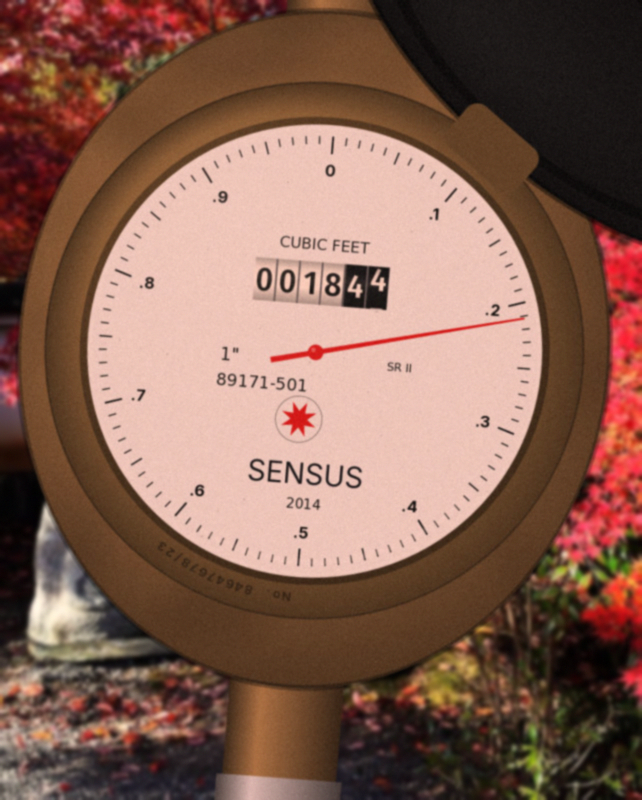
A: 1844.21; ft³
